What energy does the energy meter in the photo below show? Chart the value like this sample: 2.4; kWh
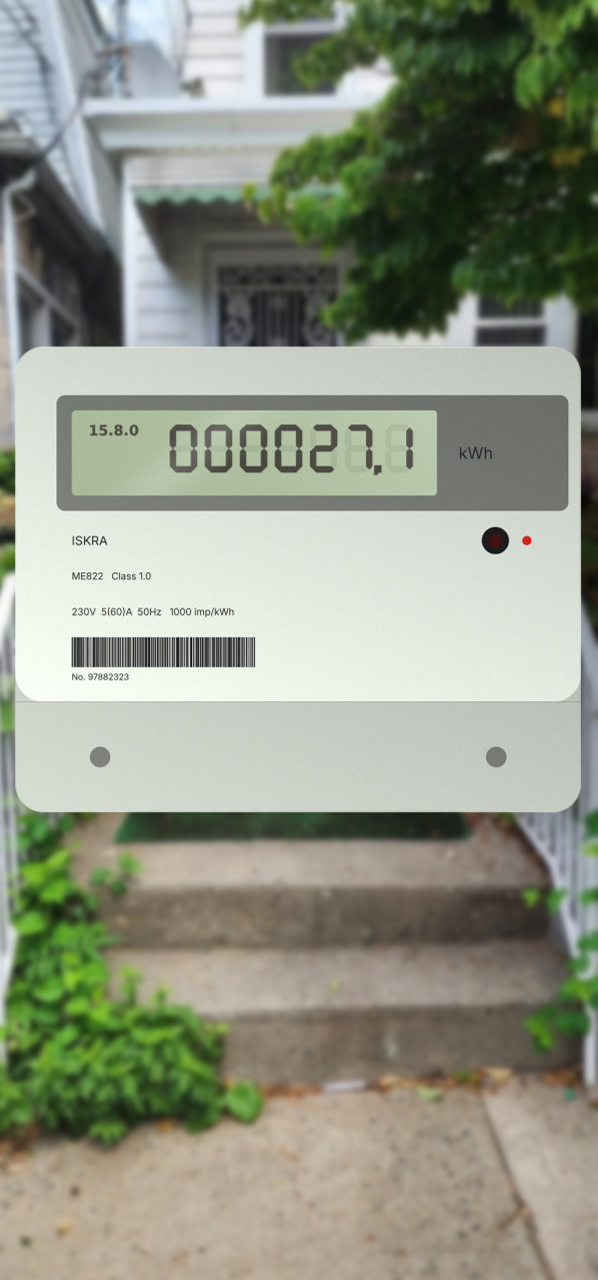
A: 27.1; kWh
